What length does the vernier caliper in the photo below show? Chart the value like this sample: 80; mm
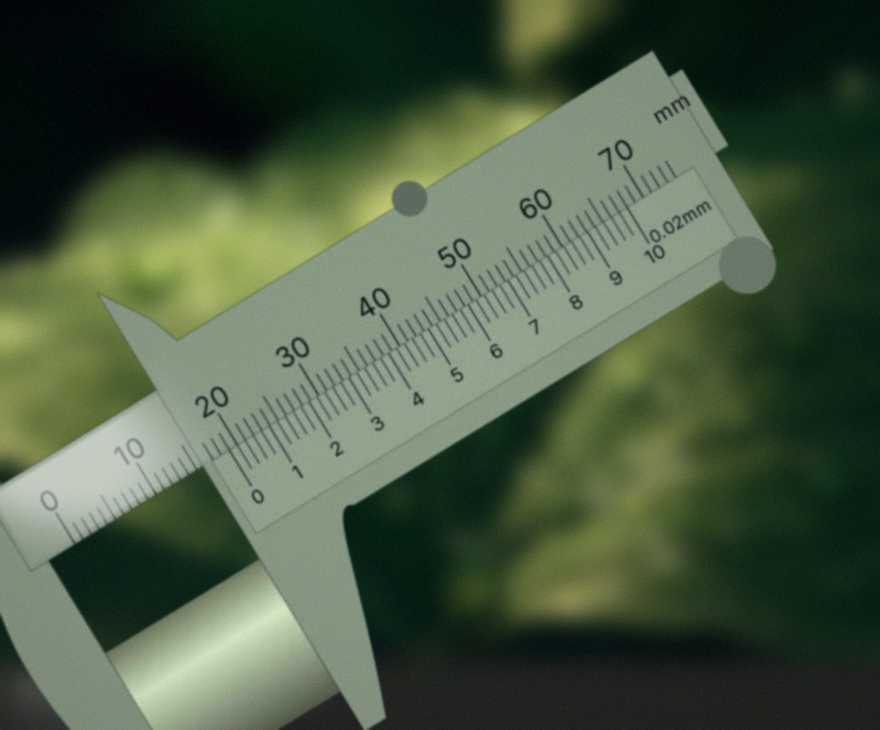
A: 19.0; mm
